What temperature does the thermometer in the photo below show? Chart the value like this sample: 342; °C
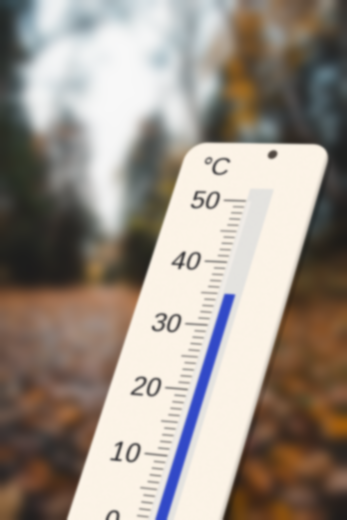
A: 35; °C
